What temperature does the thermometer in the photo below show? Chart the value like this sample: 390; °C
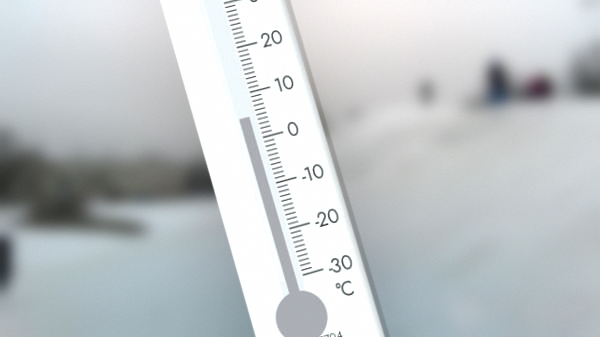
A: 5; °C
